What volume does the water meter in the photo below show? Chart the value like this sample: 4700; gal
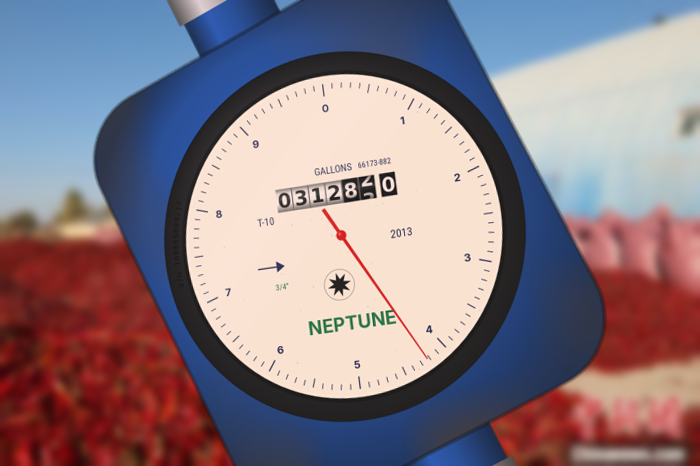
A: 312824.2; gal
